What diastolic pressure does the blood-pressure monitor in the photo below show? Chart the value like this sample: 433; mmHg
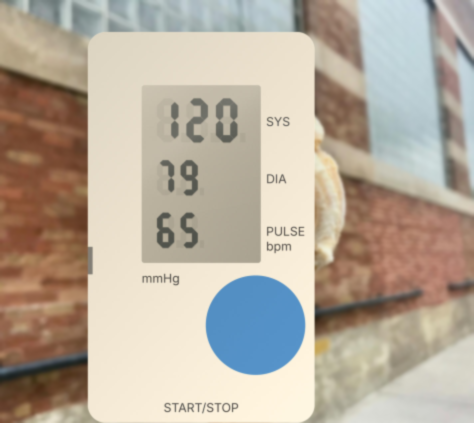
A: 79; mmHg
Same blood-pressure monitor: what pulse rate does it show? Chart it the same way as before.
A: 65; bpm
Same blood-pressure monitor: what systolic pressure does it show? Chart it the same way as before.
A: 120; mmHg
